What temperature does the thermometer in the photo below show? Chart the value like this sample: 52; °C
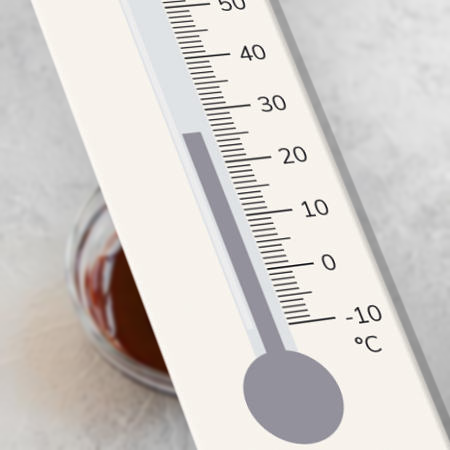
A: 26; °C
